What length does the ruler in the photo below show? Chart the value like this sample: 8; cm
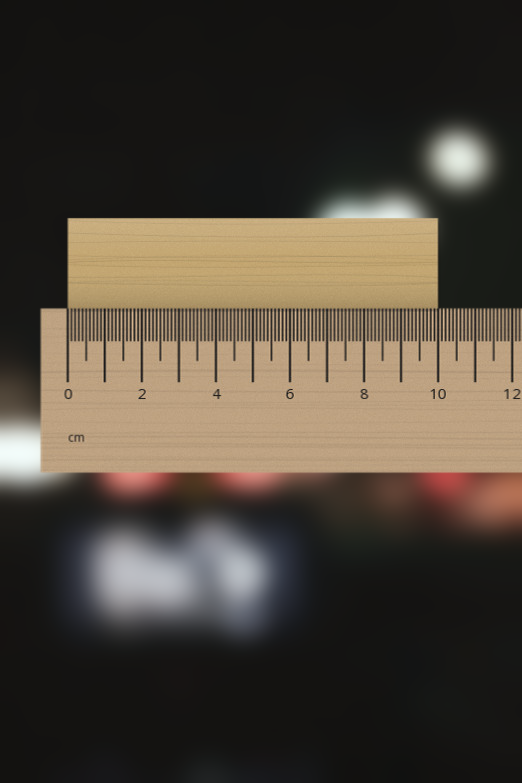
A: 10; cm
